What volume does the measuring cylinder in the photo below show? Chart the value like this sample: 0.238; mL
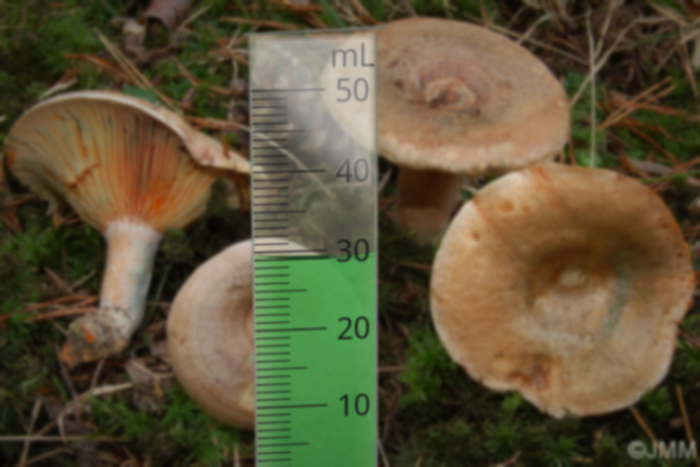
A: 29; mL
